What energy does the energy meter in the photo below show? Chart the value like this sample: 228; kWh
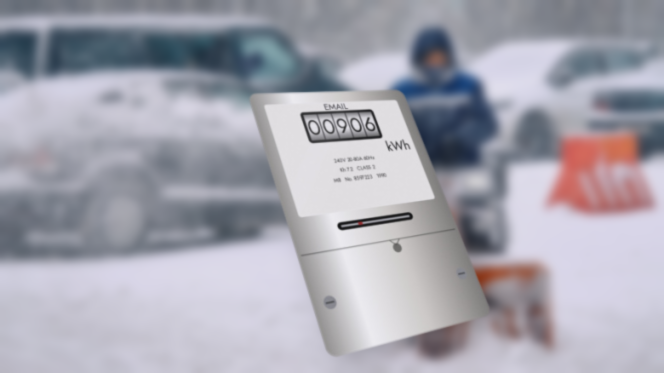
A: 906; kWh
